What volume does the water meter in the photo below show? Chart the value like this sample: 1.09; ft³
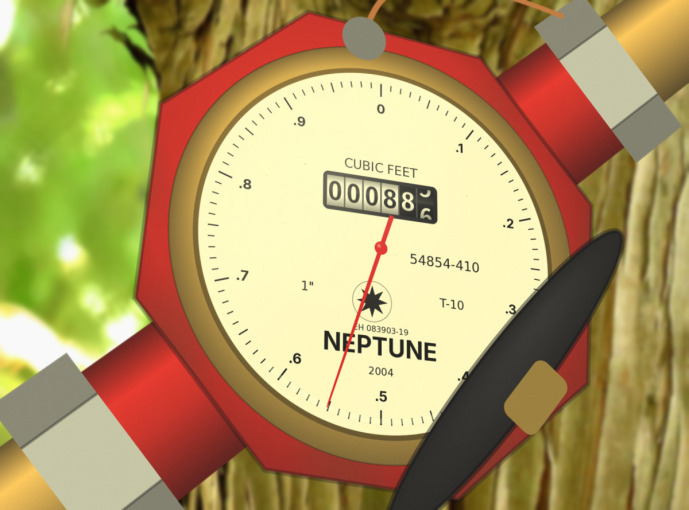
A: 885.55; ft³
